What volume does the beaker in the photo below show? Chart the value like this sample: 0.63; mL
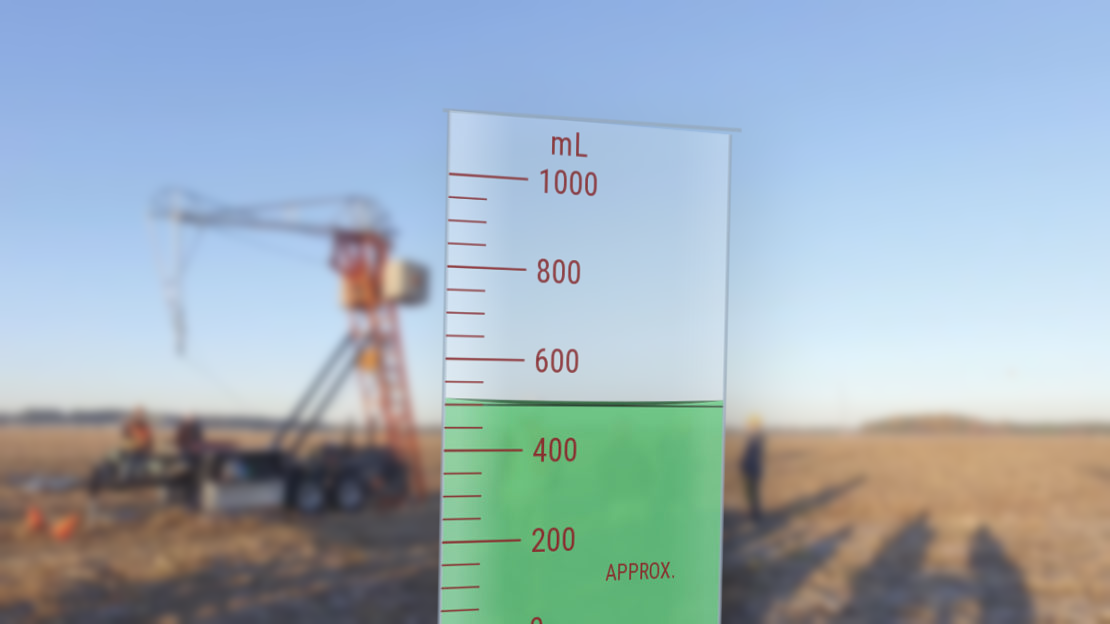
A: 500; mL
